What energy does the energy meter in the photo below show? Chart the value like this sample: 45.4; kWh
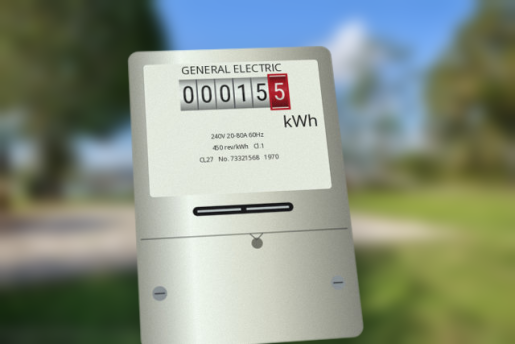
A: 15.5; kWh
